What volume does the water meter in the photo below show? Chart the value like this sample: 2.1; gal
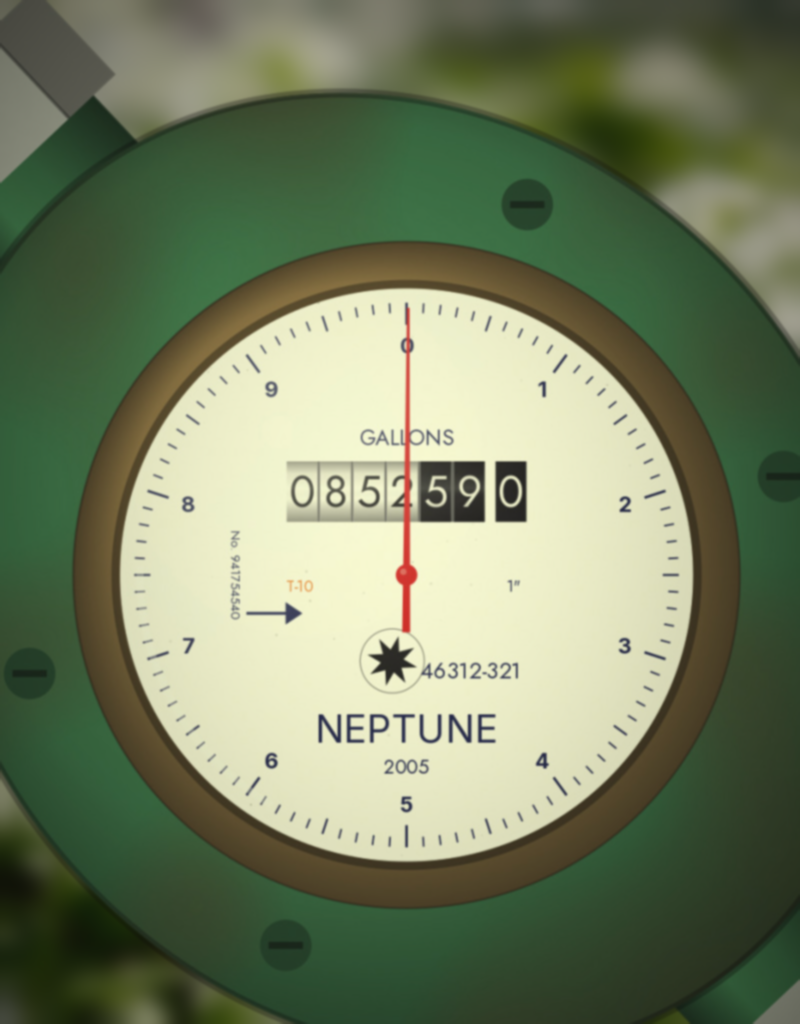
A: 852590.0; gal
